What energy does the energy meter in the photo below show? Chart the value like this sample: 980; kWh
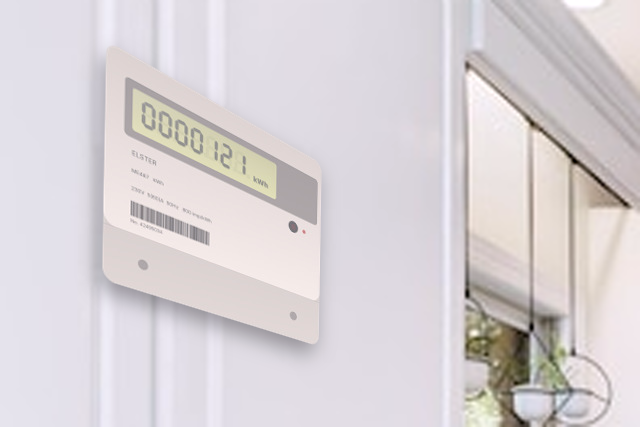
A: 121; kWh
